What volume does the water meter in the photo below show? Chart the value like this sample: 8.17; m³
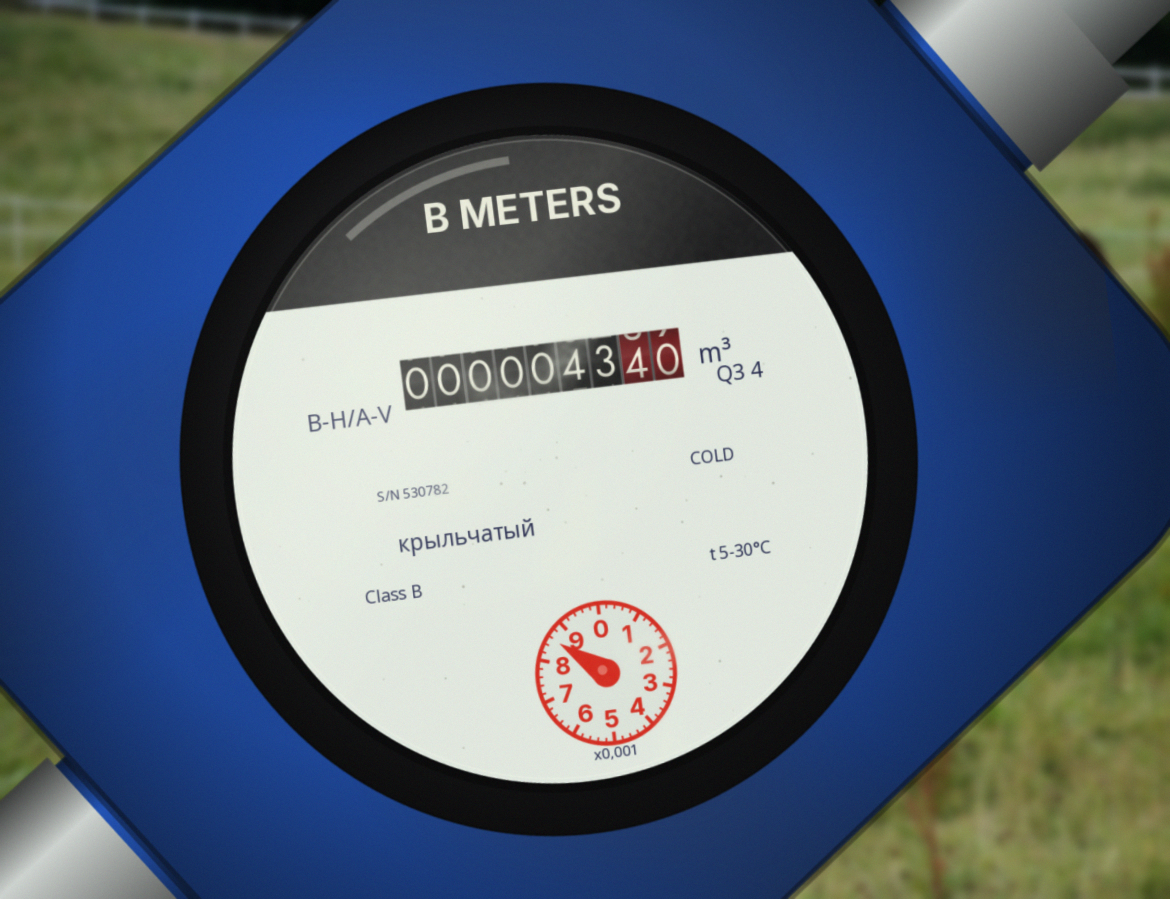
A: 43.398; m³
